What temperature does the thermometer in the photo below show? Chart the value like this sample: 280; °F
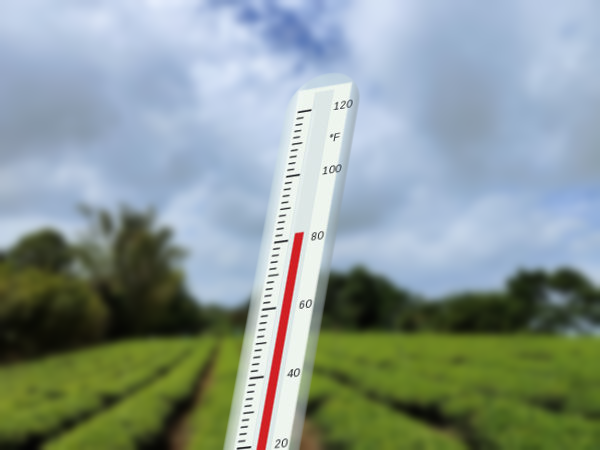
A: 82; °F
